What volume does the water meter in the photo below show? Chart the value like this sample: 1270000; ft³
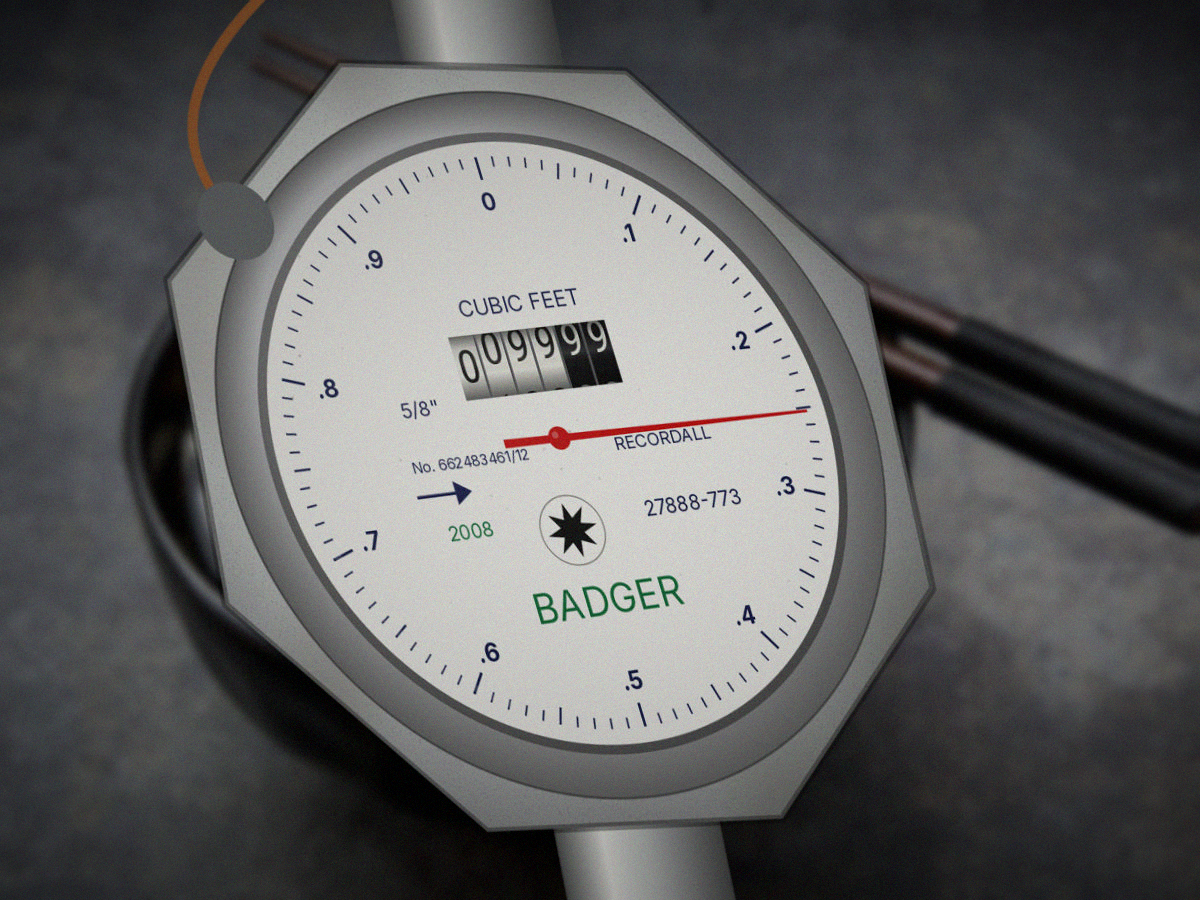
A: 9999.25; ft³
